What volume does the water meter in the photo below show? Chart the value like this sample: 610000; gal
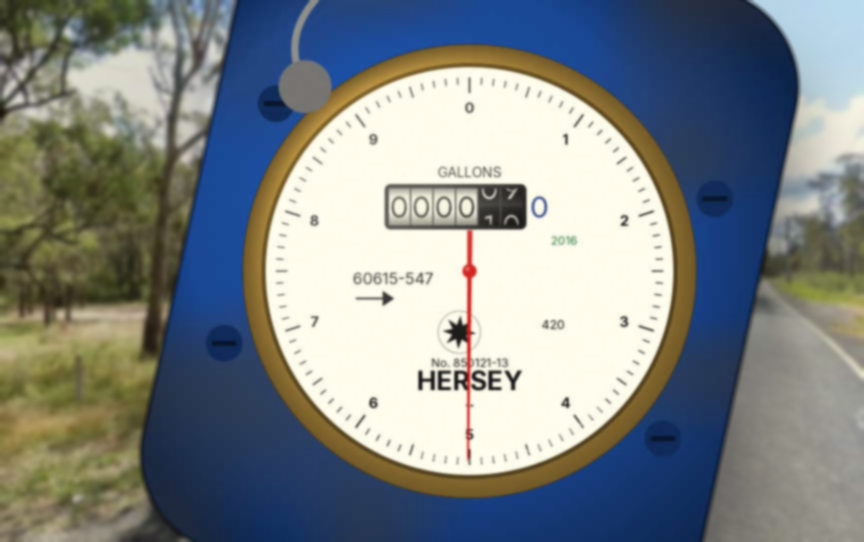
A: 95.0; gal
